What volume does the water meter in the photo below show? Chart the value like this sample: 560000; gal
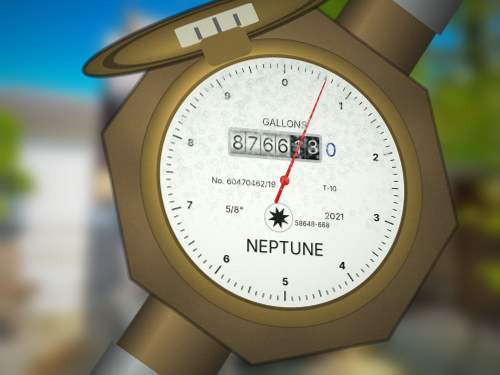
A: 8766130.6; gal
